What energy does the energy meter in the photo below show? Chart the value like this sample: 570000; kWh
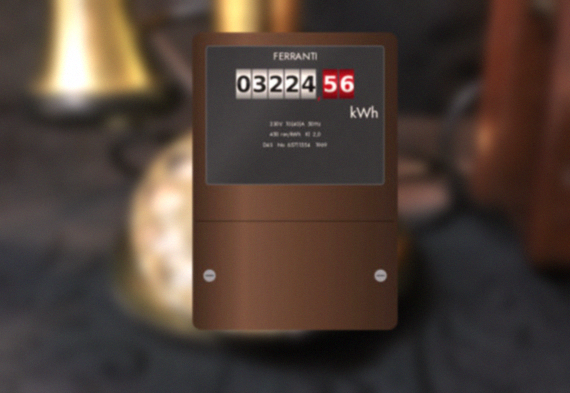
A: 3224.56; kWh
